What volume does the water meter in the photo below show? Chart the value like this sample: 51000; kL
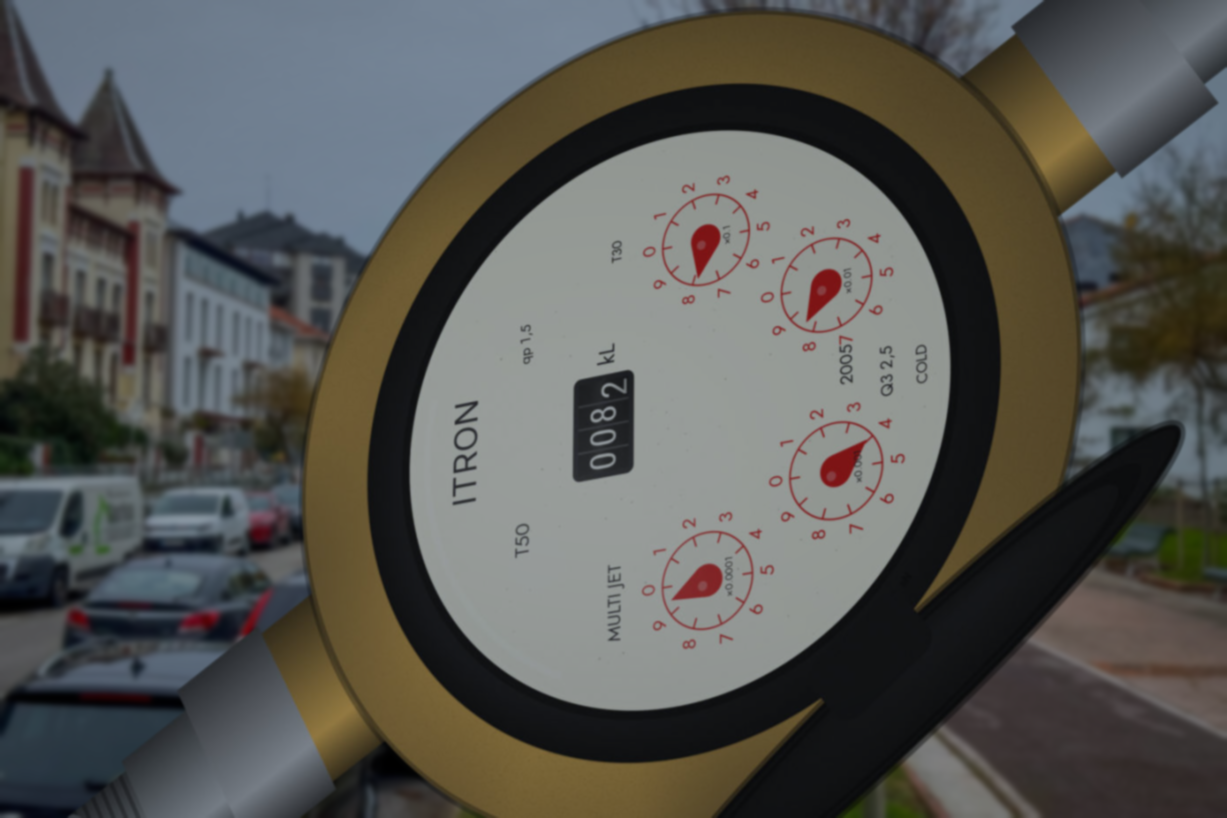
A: 81.7839; kL
